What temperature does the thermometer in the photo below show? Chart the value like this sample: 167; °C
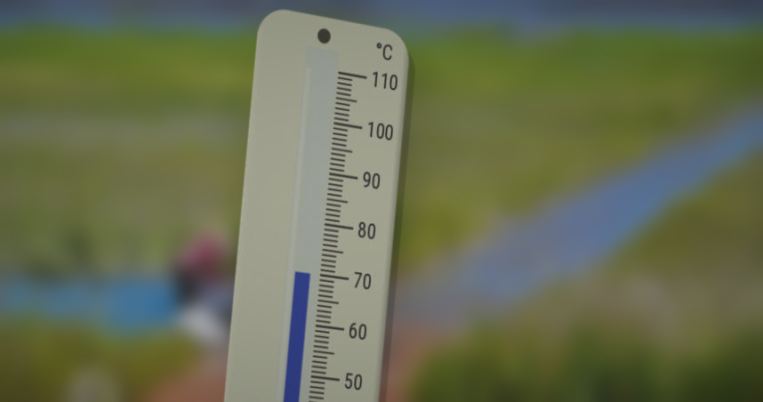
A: 70; °C
